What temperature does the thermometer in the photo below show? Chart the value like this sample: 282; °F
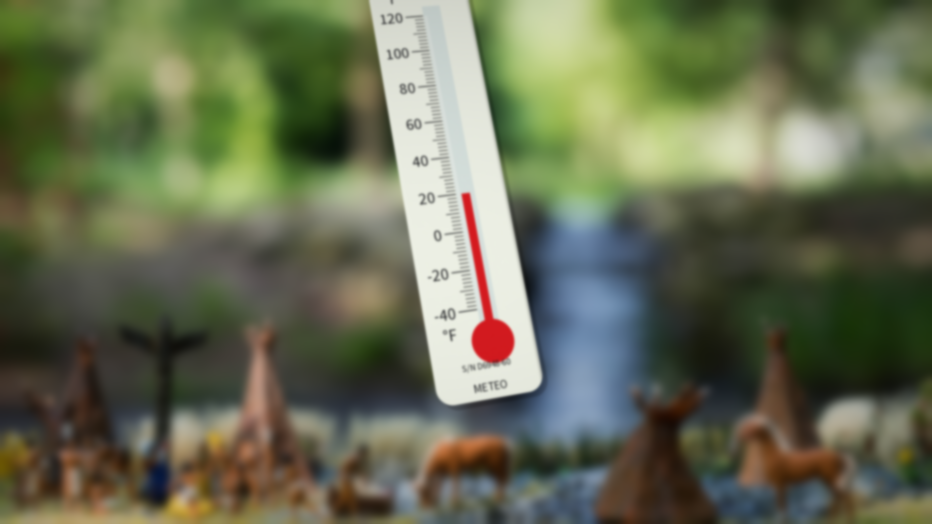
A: 20; °F
